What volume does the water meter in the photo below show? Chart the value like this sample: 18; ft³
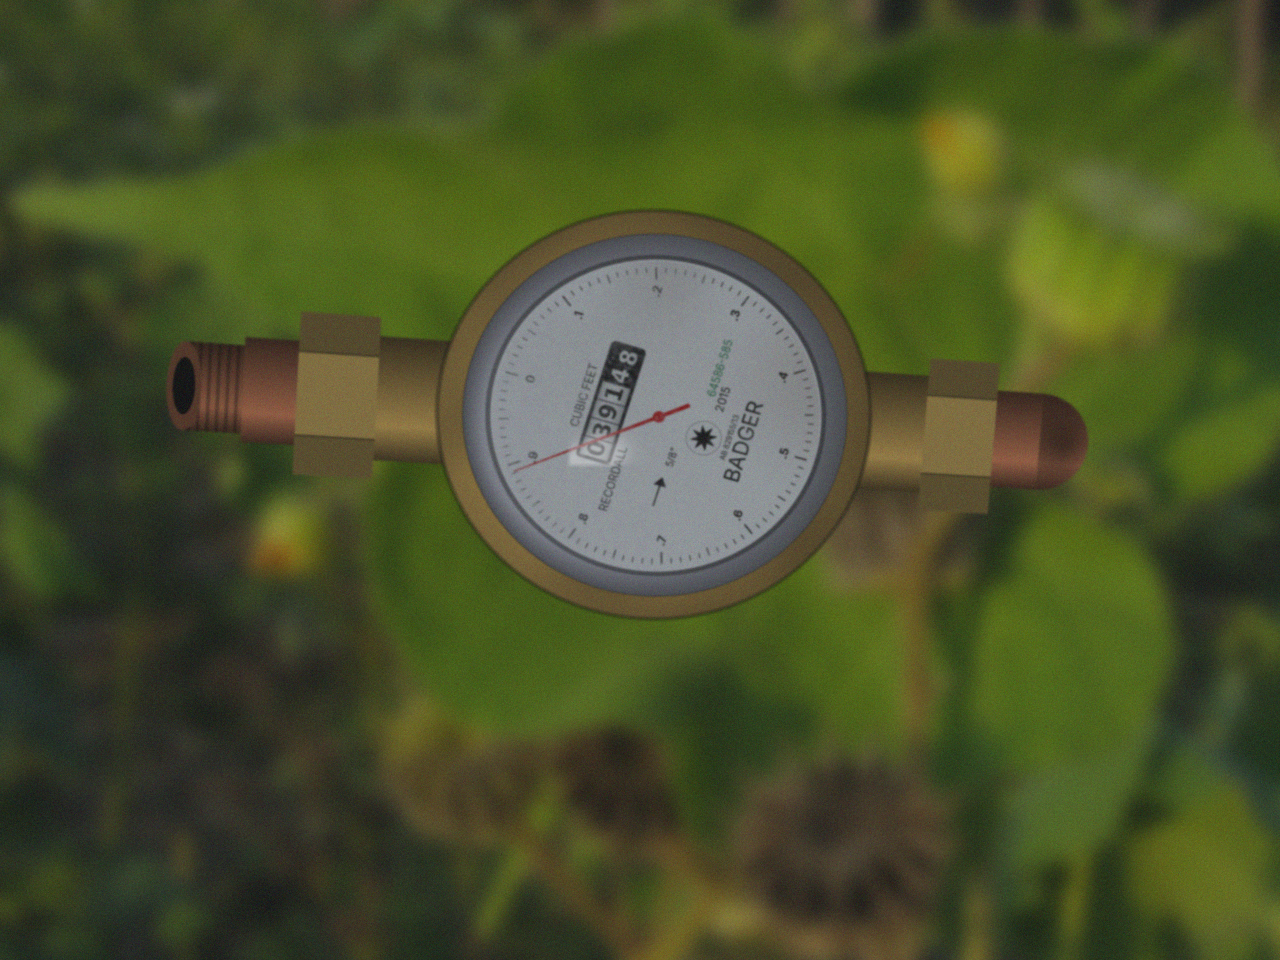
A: 39147.89; ft³
